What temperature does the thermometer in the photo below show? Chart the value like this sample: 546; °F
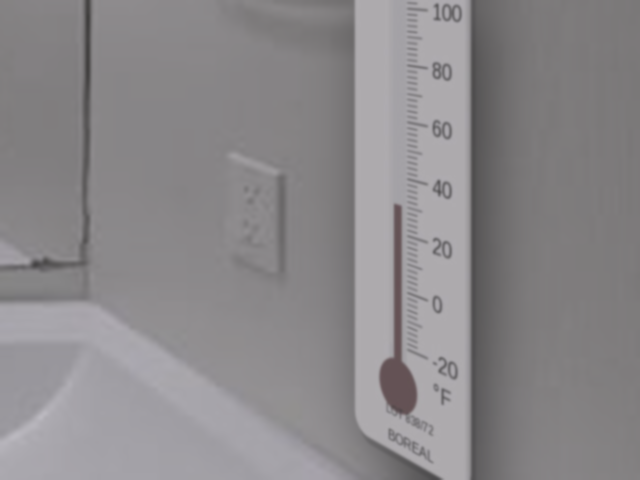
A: 30; °F
